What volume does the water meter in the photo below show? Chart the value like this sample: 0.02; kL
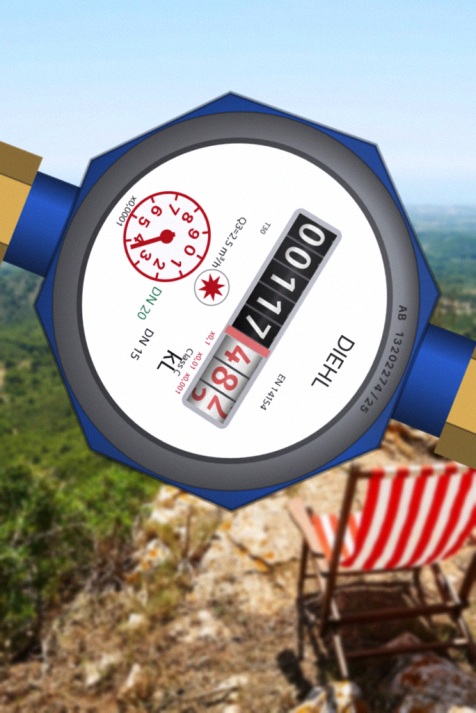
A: 117.4823; kL
